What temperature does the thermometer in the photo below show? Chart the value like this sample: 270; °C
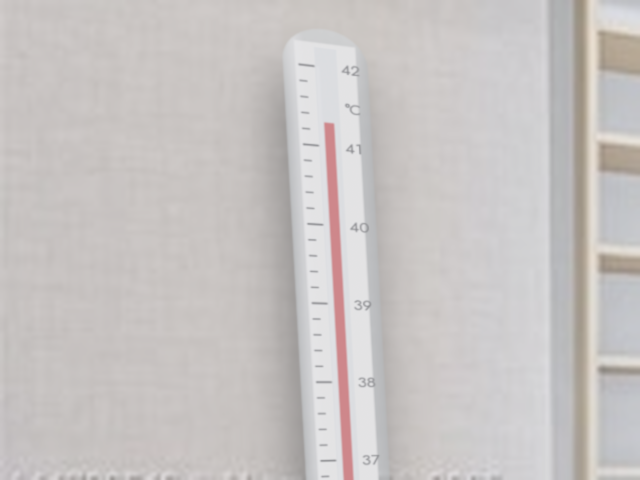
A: 41.3; °C
